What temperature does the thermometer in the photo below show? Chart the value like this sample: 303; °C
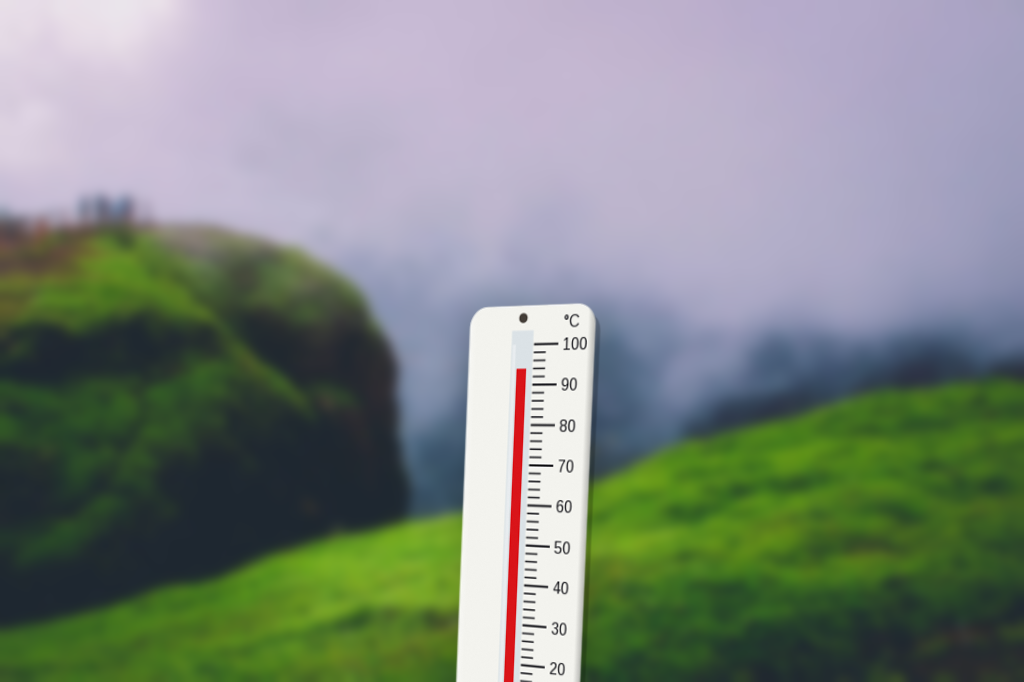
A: 94; °C
